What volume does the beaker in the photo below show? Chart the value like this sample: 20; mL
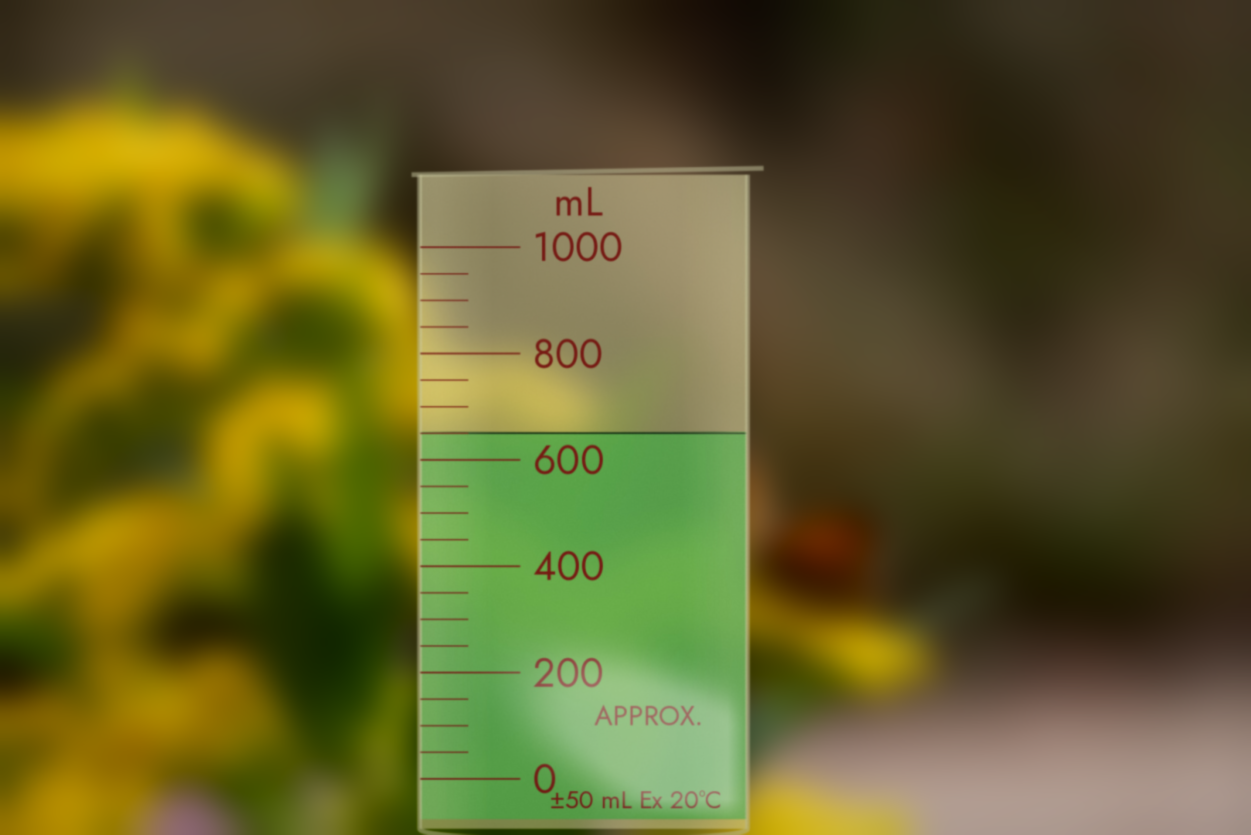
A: 650; mL
